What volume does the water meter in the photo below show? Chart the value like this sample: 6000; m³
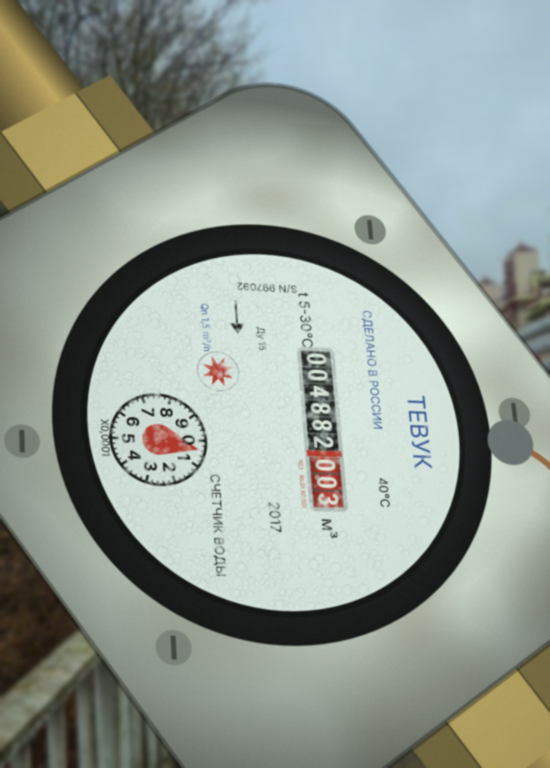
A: 4882.0030; m³
